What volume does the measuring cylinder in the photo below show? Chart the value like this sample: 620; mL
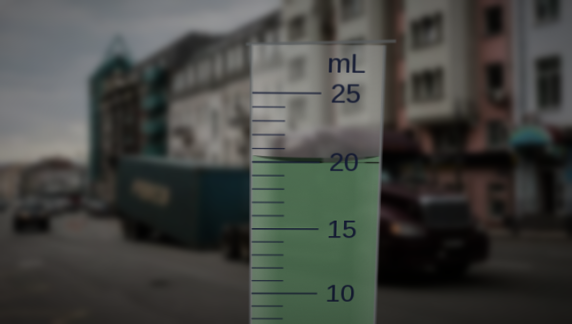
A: 20; mL
